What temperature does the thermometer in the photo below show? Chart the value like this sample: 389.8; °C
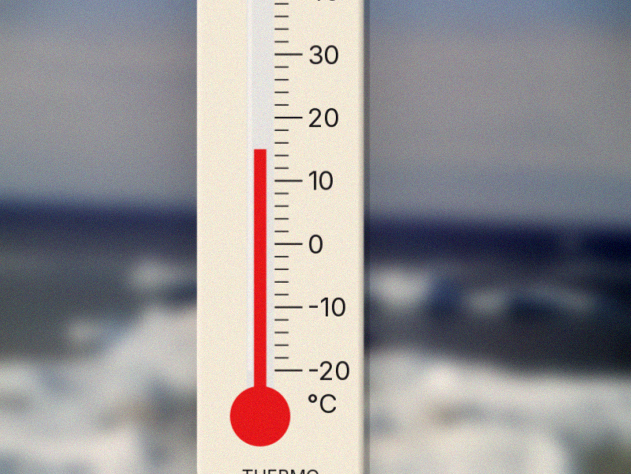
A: 15; °C
